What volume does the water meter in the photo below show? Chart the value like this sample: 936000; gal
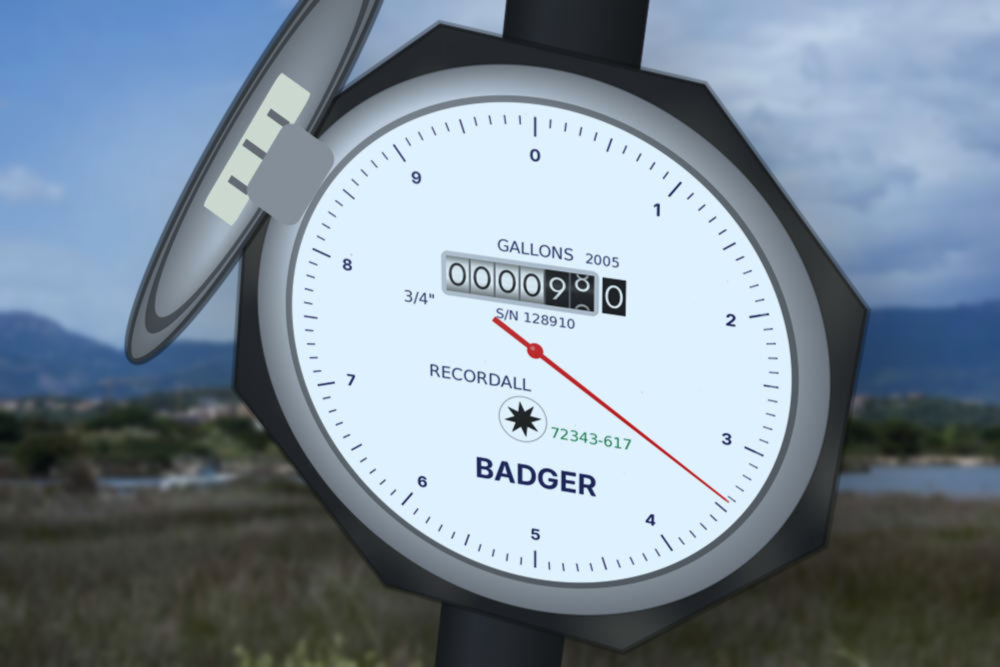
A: 983.4; gal
